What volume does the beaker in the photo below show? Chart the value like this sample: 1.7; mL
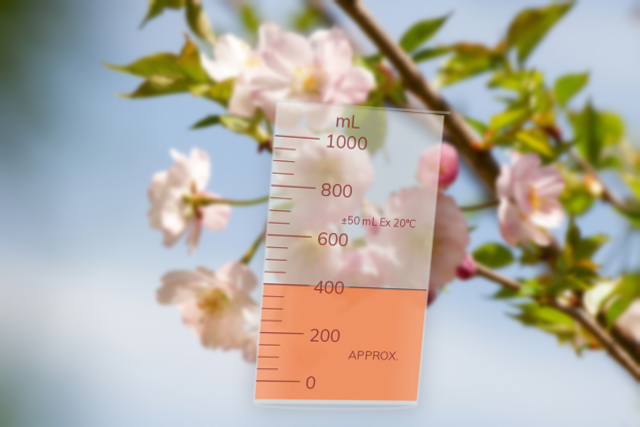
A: 400; mL
